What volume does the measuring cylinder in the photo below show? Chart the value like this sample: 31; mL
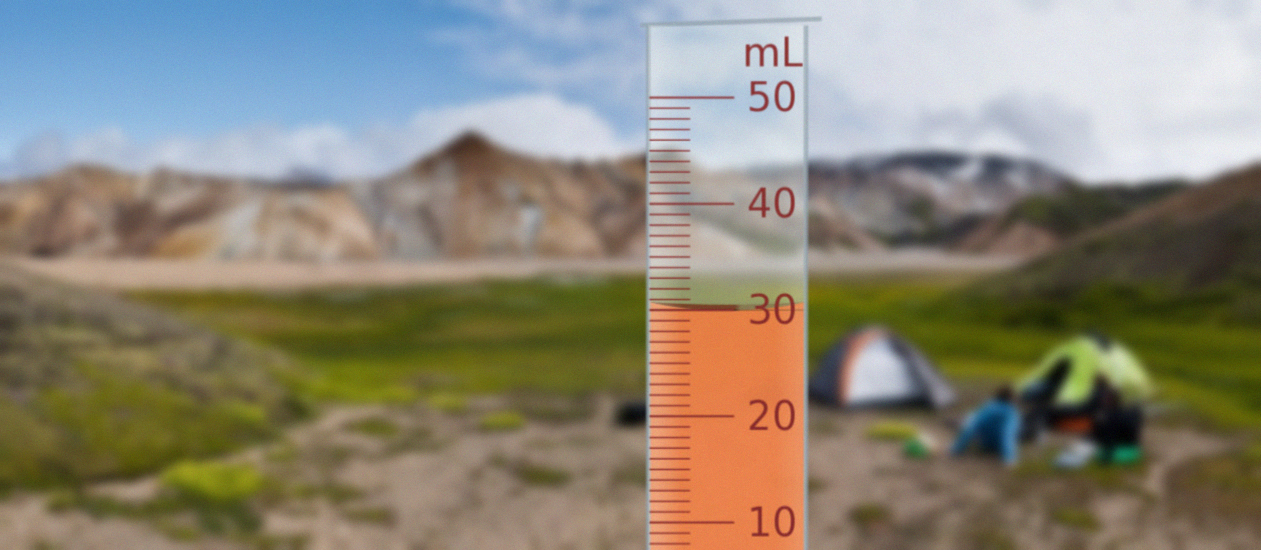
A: 30; mL
